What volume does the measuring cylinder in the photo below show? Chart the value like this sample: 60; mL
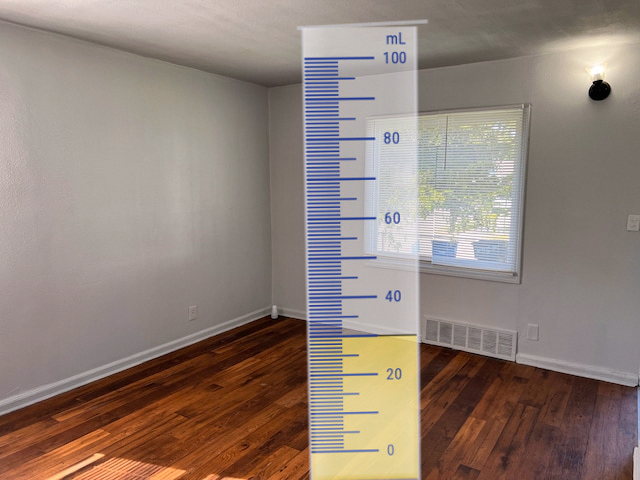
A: 30; mL
